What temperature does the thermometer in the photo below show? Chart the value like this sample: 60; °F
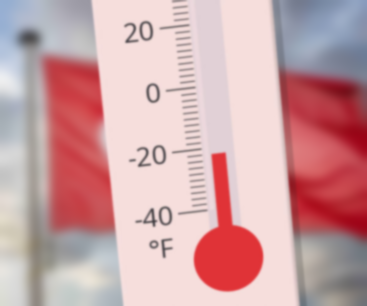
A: -22; °F
